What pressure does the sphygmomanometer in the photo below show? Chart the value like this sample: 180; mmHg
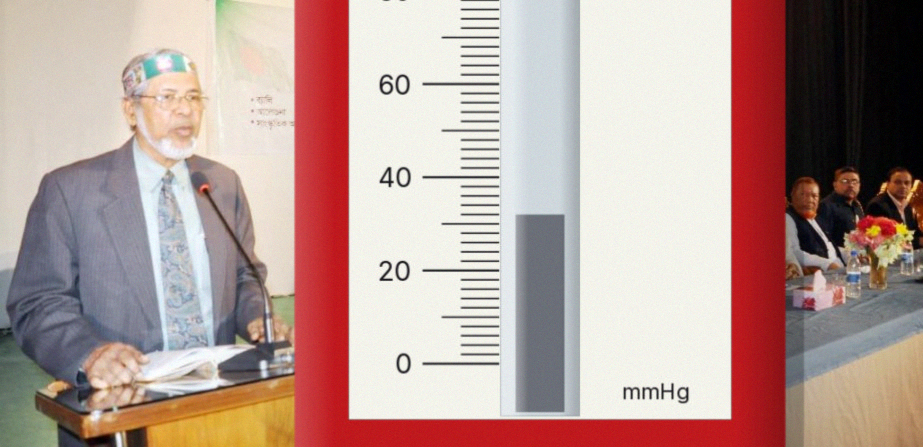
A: 32; mmHg
